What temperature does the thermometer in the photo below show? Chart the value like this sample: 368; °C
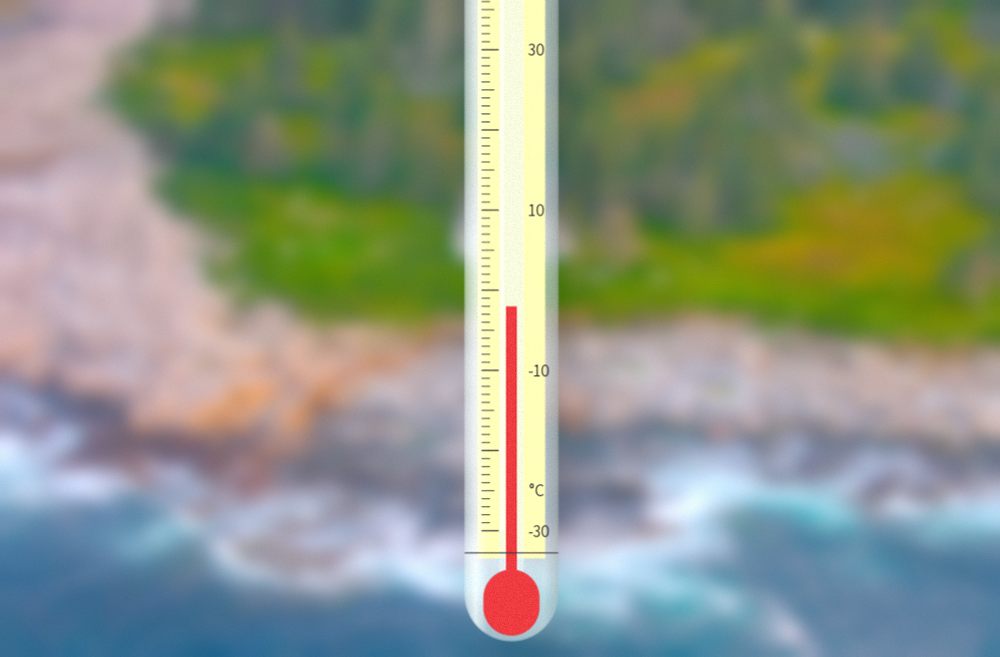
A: -2; °C
